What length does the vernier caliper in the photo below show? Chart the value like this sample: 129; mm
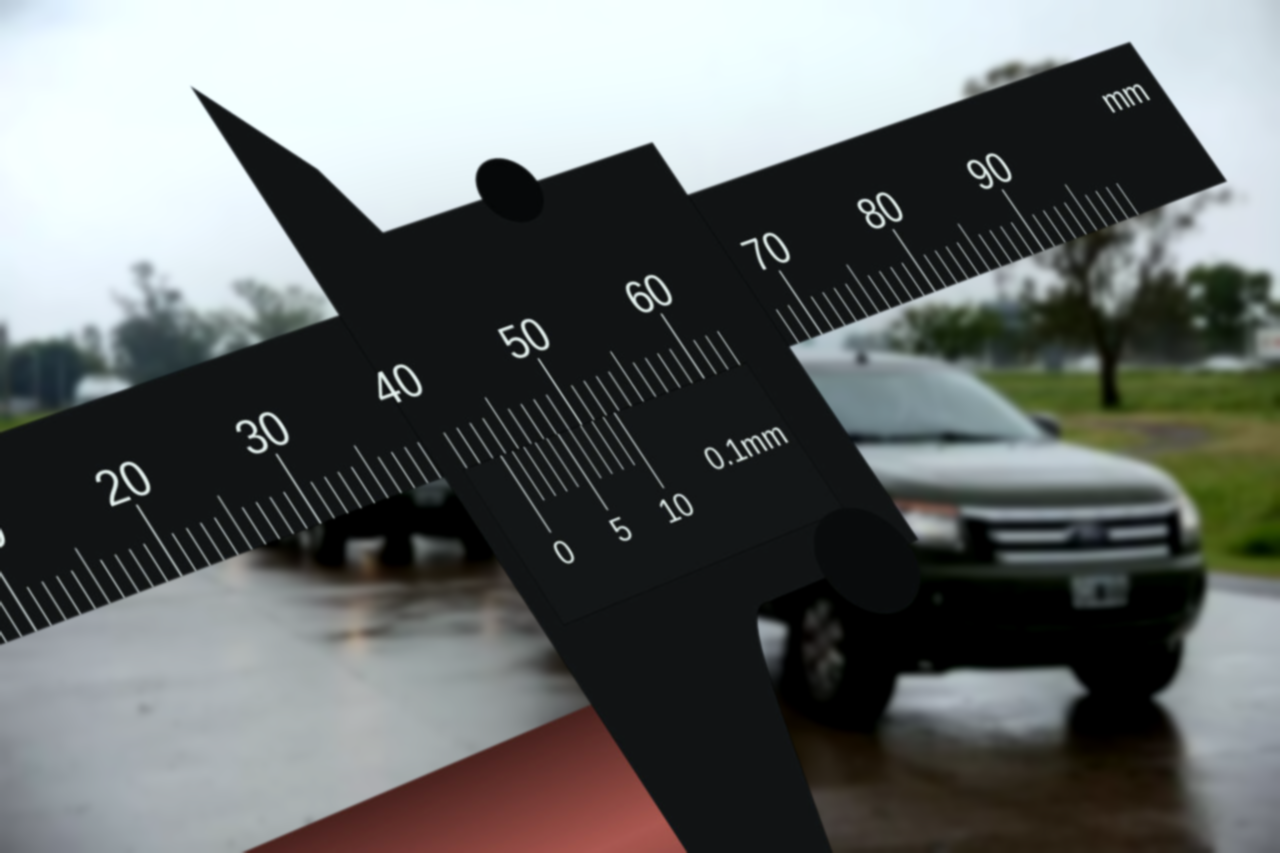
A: 43.6; mm
